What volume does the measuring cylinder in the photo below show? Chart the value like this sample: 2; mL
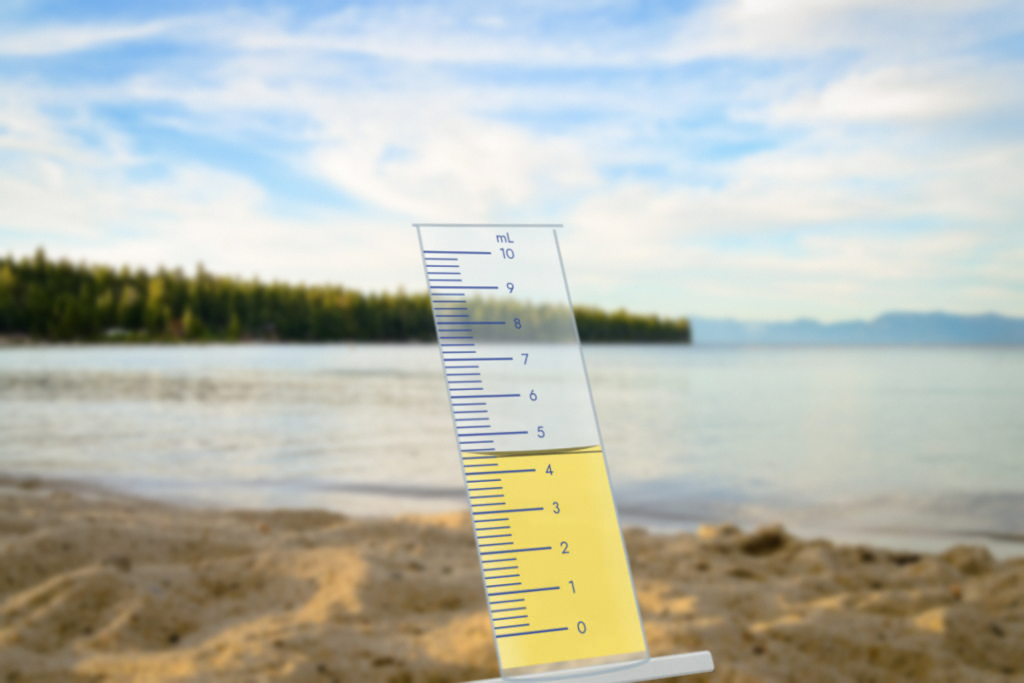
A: 4.4; mL
